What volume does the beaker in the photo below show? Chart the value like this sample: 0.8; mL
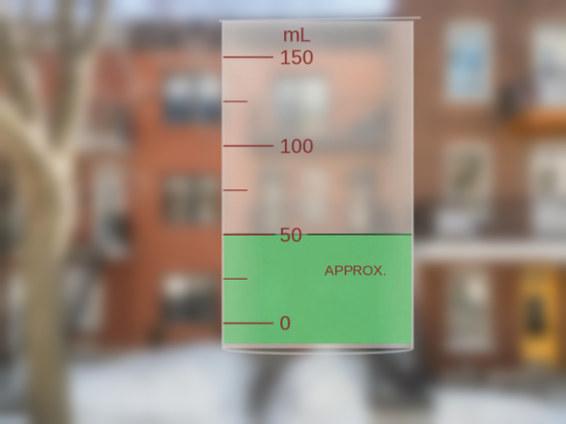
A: 50; mL
